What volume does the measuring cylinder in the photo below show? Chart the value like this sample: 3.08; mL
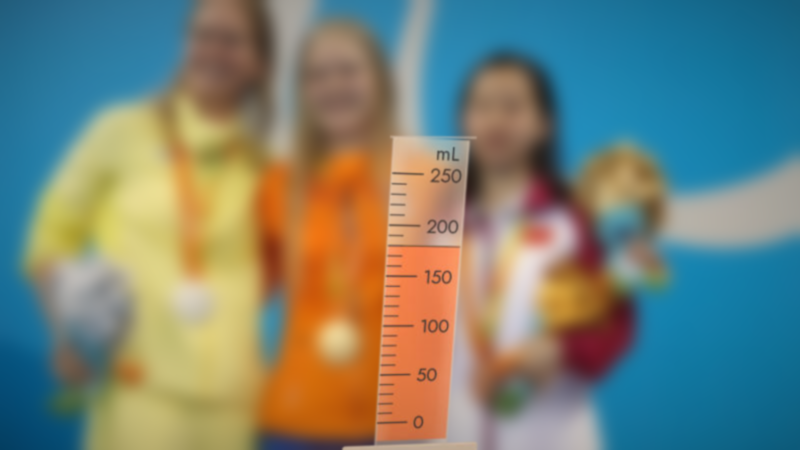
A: 180; mL
